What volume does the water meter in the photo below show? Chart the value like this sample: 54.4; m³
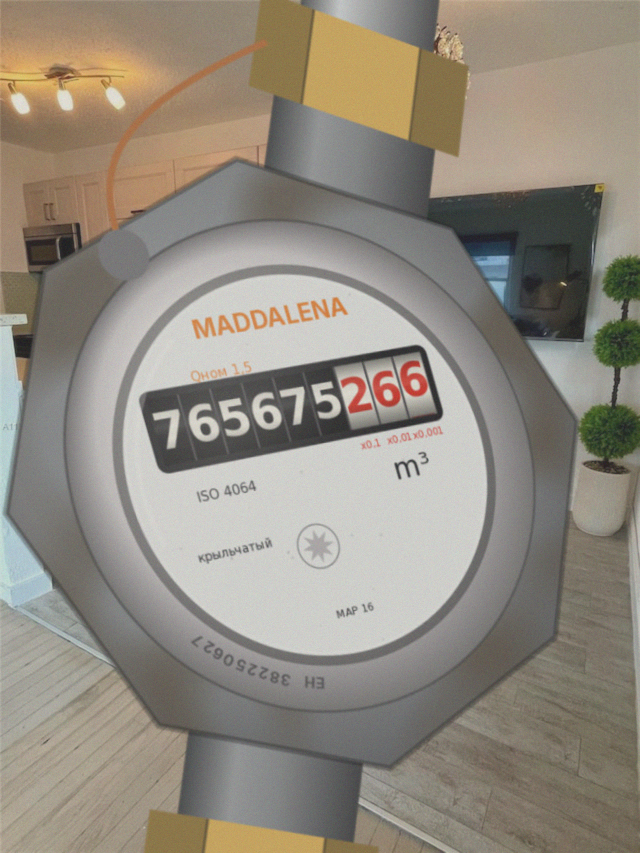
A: 765675.266; m³
